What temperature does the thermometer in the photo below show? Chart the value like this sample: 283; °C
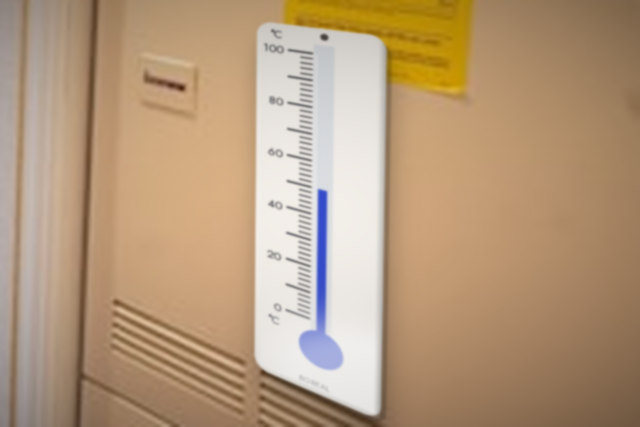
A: 50; °C
